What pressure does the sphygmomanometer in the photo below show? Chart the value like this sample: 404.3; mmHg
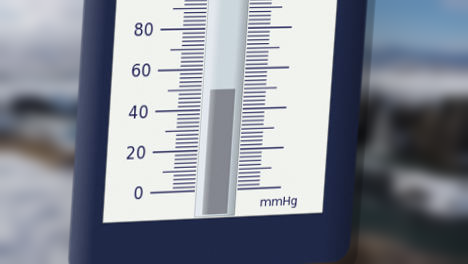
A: 50; mmHg
